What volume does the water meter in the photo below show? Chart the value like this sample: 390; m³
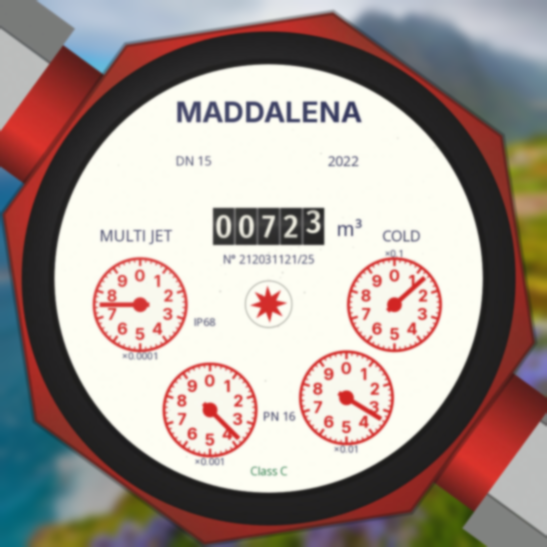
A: 723.1337; m³
